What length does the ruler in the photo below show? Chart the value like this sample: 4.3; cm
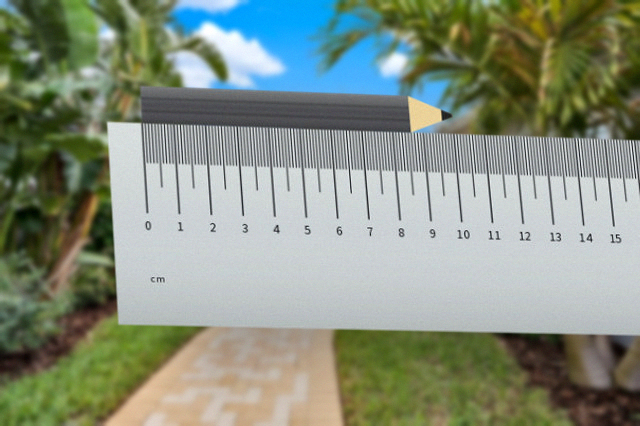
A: 10; cm
